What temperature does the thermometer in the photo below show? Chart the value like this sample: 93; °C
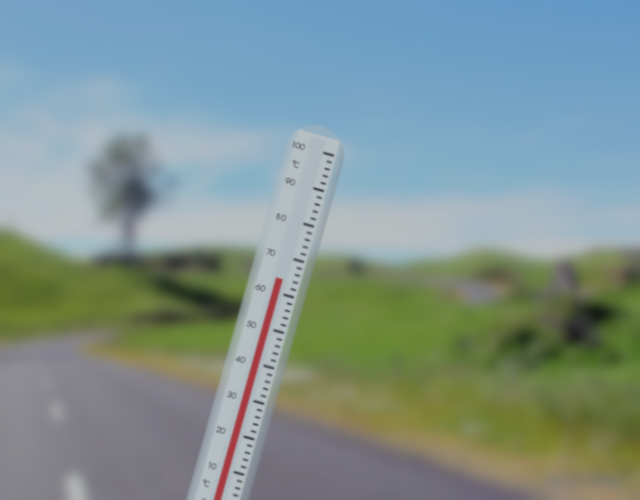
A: 64; °C
